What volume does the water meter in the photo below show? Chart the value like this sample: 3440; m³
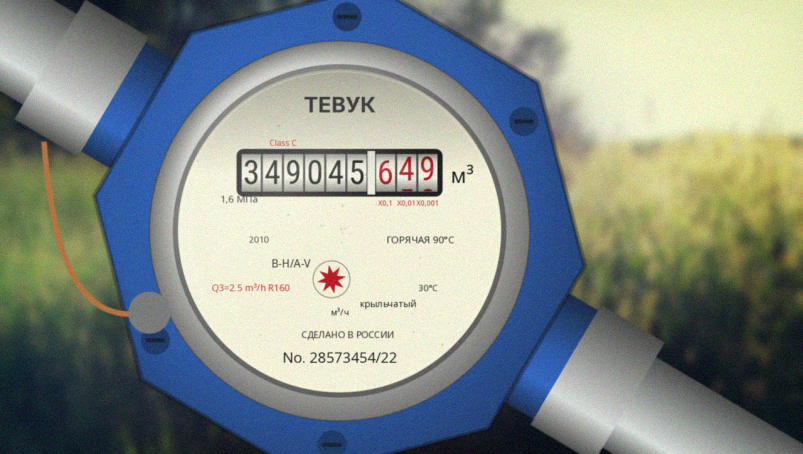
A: 349045.649; m³
